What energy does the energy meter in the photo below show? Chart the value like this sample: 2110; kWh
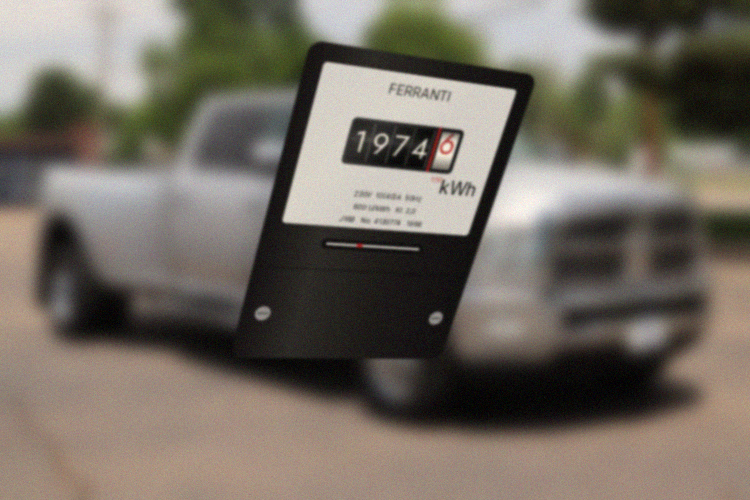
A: 1974.6; kWh
